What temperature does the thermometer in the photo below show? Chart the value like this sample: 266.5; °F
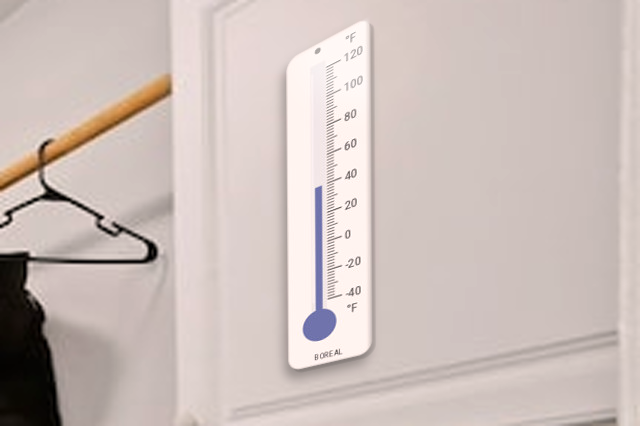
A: 40; °F
